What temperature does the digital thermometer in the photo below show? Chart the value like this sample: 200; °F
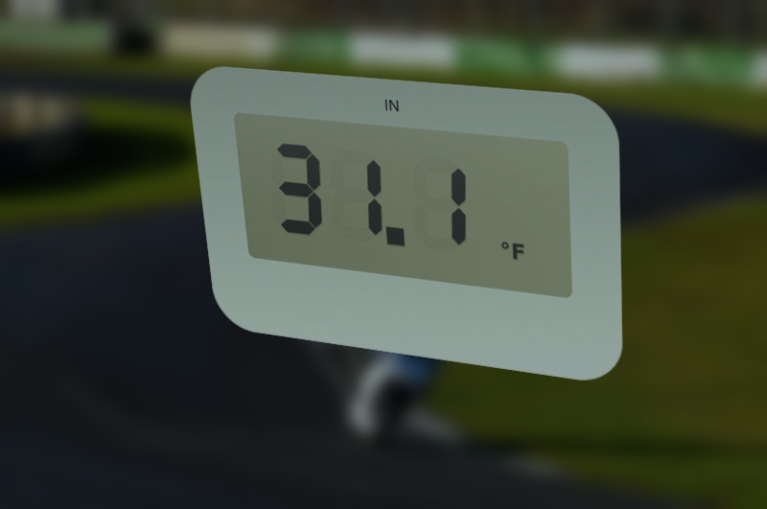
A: 31.1; °F
